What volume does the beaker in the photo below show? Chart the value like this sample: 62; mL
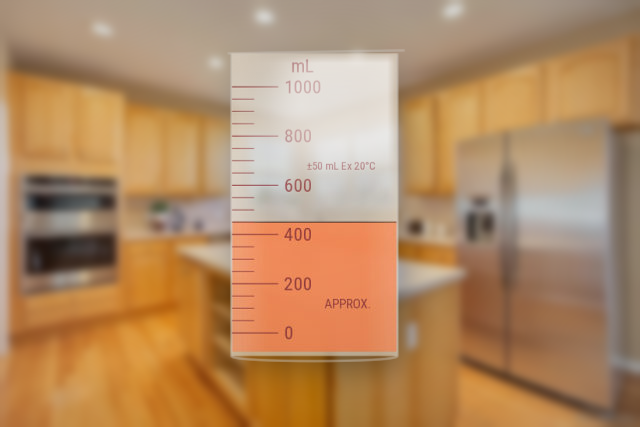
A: 450; mL
